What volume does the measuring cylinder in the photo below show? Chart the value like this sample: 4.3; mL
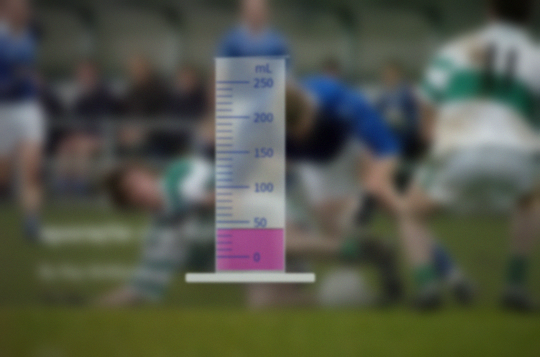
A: 40; mL
